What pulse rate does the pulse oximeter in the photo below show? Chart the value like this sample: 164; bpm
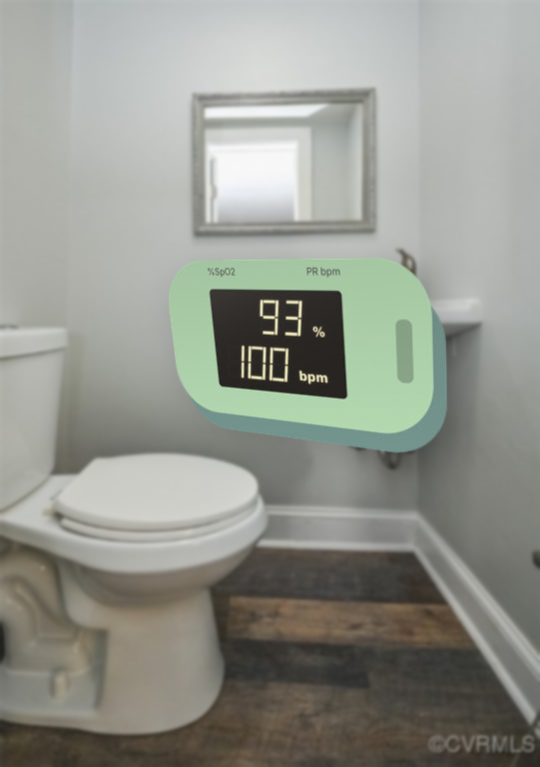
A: 100; bpm
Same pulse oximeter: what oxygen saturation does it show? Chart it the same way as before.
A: 93; %
